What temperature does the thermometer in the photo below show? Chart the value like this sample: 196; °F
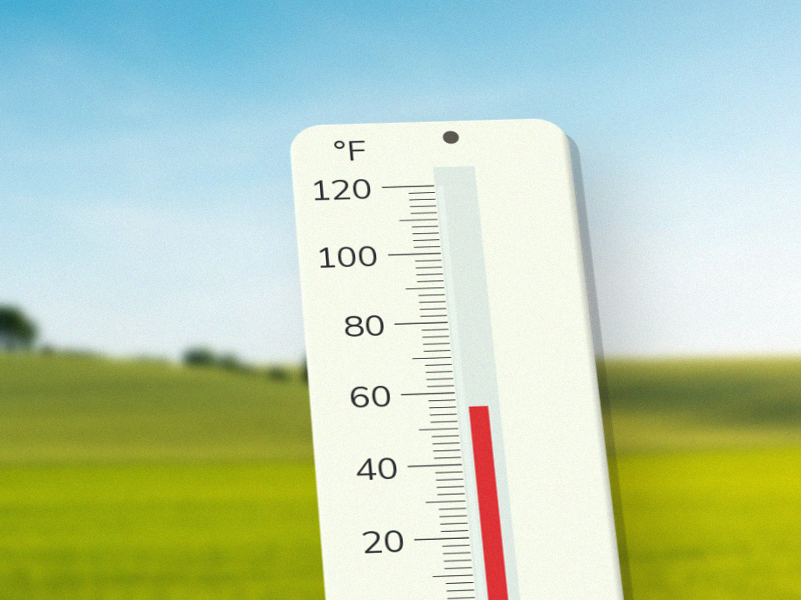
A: 56; °F
